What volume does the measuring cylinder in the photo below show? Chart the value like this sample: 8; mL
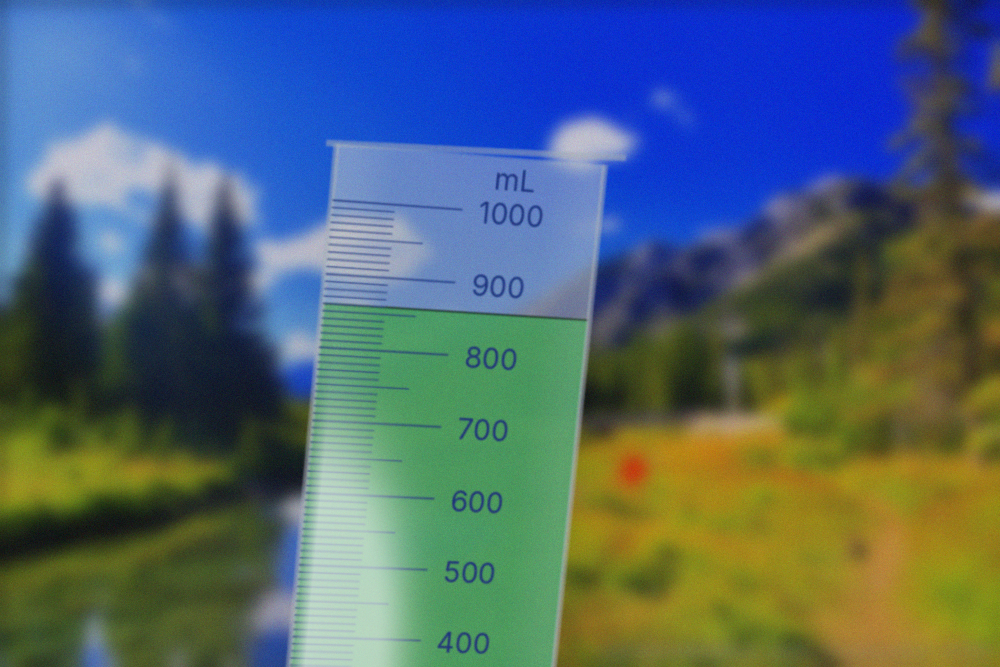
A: 860; mL
